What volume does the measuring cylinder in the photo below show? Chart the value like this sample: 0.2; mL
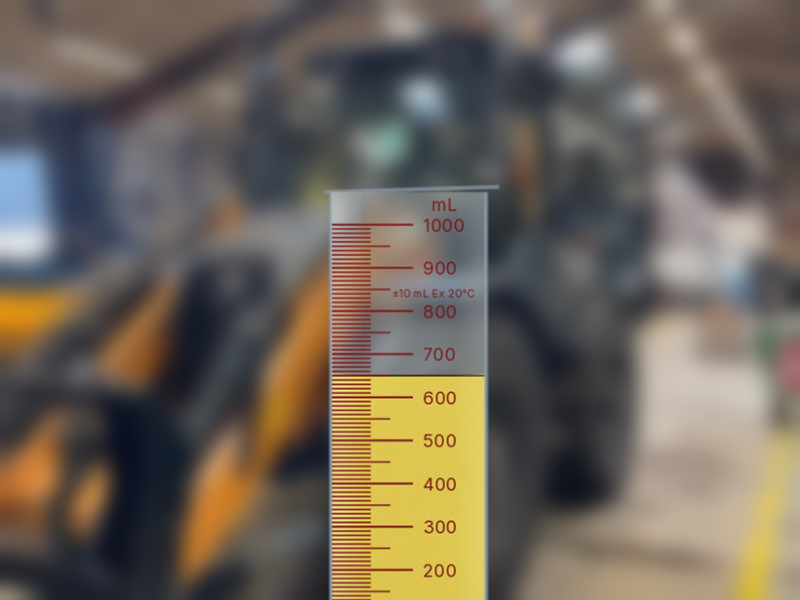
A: 650; mL
